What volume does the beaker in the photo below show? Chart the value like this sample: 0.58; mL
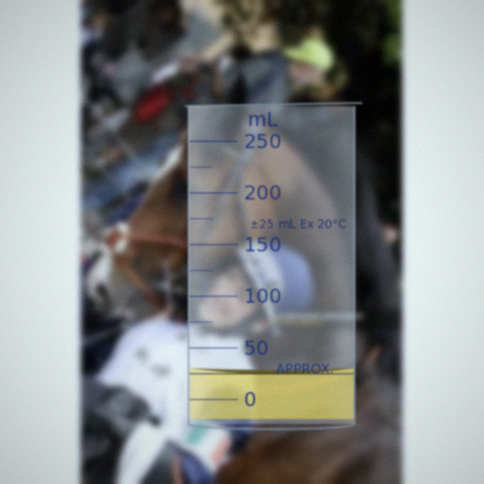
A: 25; mL
